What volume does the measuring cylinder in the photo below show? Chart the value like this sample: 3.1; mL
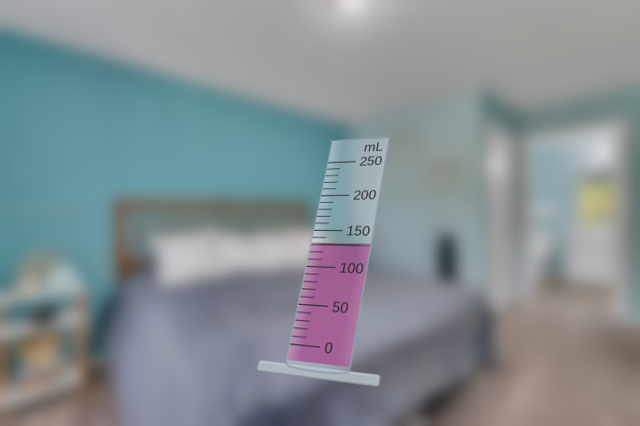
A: 130; mL
